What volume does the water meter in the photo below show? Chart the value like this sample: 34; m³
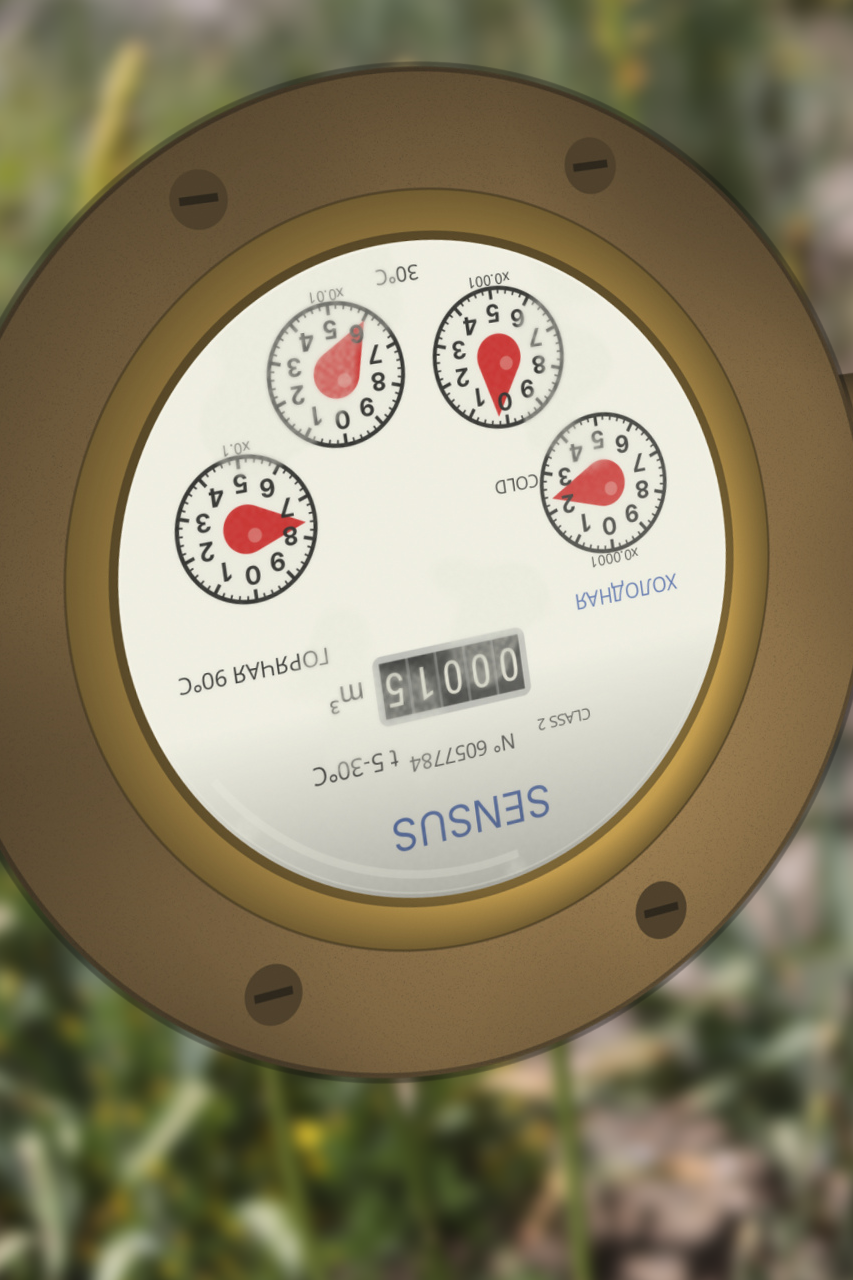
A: 15.7602; m³
